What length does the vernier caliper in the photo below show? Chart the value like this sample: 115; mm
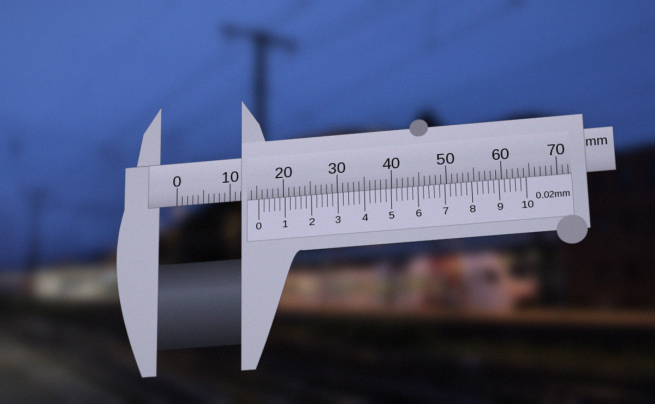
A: 15.4; mm
